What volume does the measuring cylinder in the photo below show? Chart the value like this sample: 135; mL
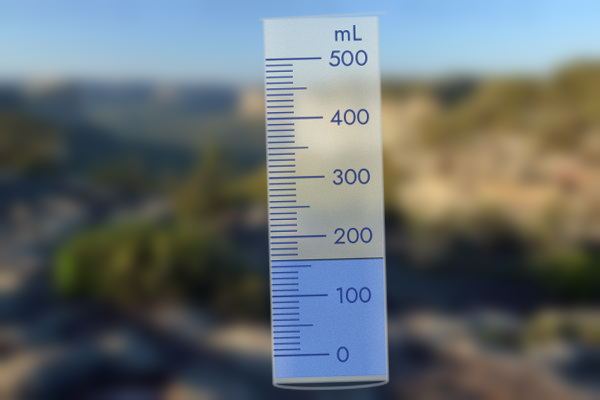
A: 160; mL
